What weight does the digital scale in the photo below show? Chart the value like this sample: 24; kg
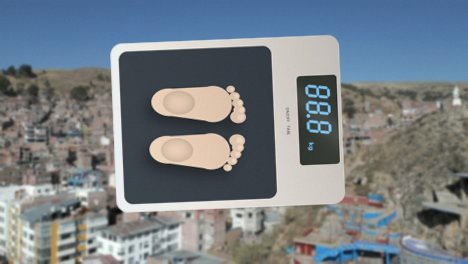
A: 88.8; kg
